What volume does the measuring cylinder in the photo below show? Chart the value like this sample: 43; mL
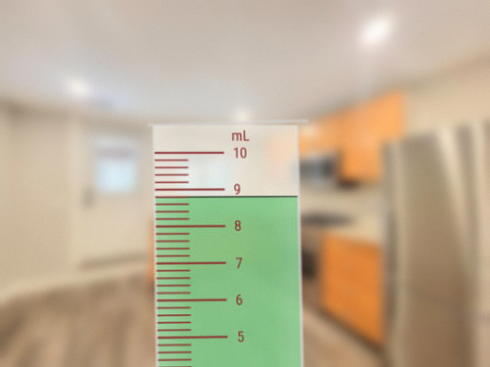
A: 8.8; mL
